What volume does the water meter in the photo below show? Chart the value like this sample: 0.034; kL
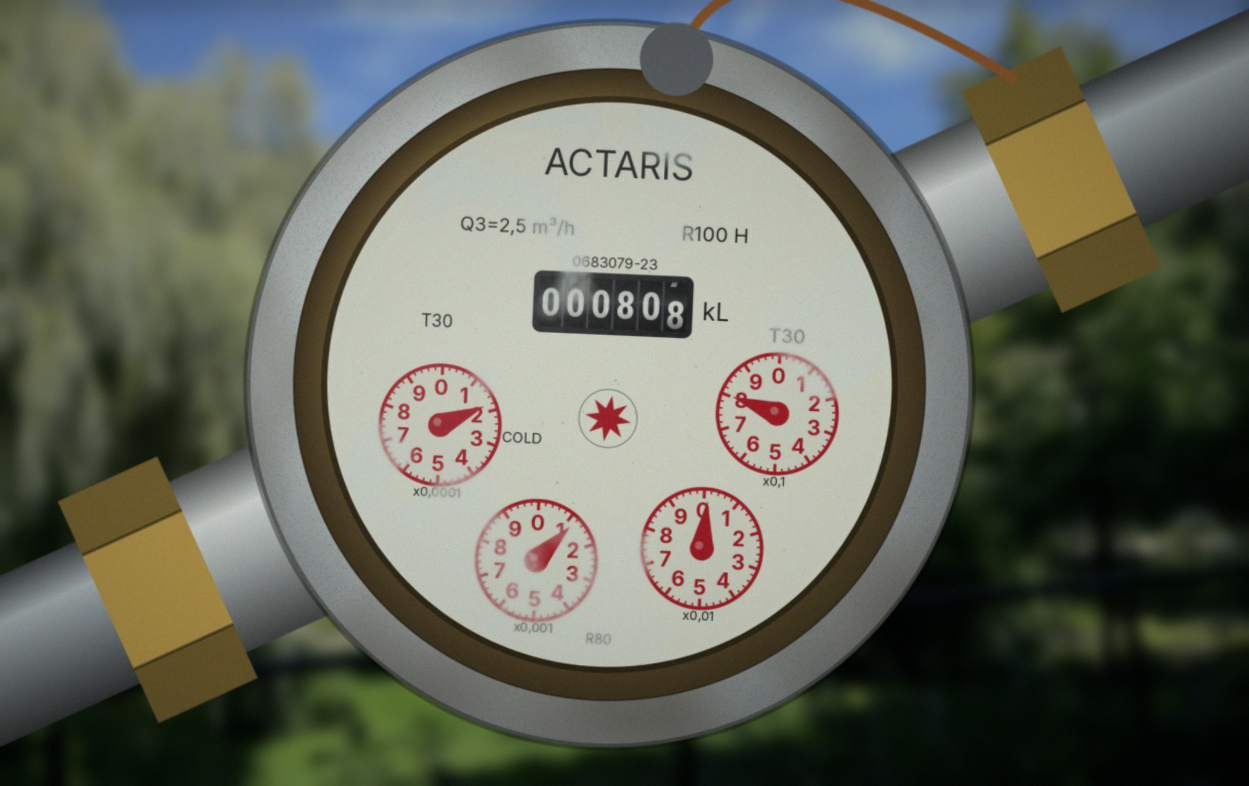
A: 807.8011; kL
